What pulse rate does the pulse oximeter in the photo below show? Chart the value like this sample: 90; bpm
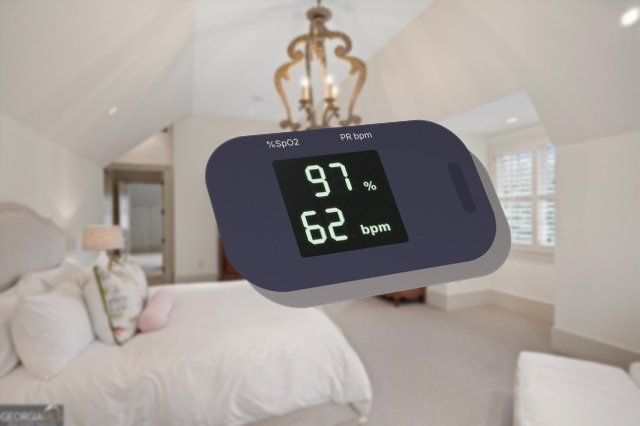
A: 62; bpm
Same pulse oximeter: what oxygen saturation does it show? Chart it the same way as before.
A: 97; %
